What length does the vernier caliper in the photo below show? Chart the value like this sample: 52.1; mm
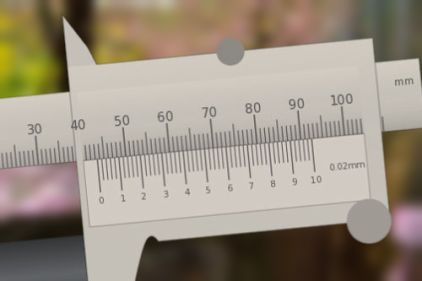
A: 43.5; mm
